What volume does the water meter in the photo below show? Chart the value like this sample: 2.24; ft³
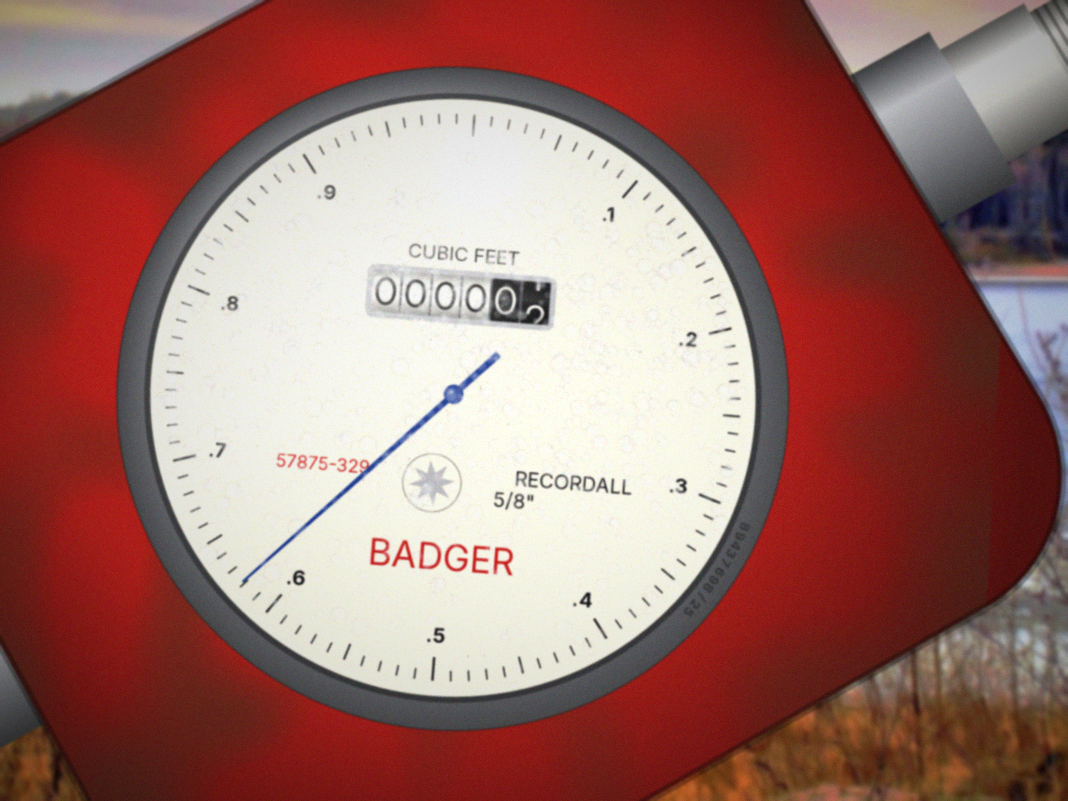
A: 1.62; ft³
